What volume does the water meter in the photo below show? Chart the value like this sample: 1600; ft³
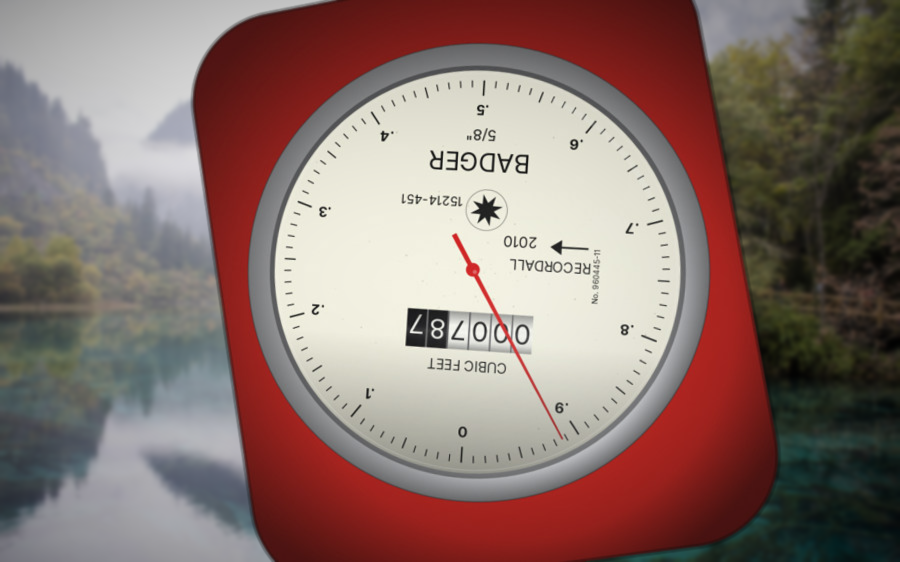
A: 786.91; ft³
